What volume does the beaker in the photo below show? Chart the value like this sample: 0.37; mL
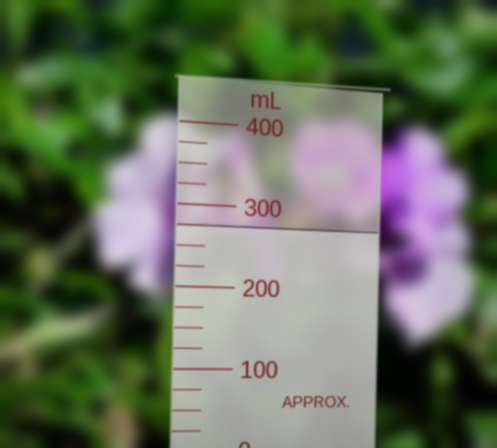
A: 275; mL
